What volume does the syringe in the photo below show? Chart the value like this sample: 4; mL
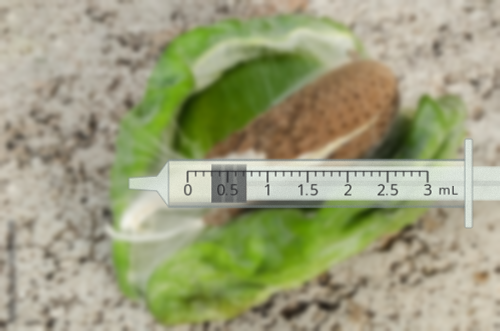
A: 0.3; mL
